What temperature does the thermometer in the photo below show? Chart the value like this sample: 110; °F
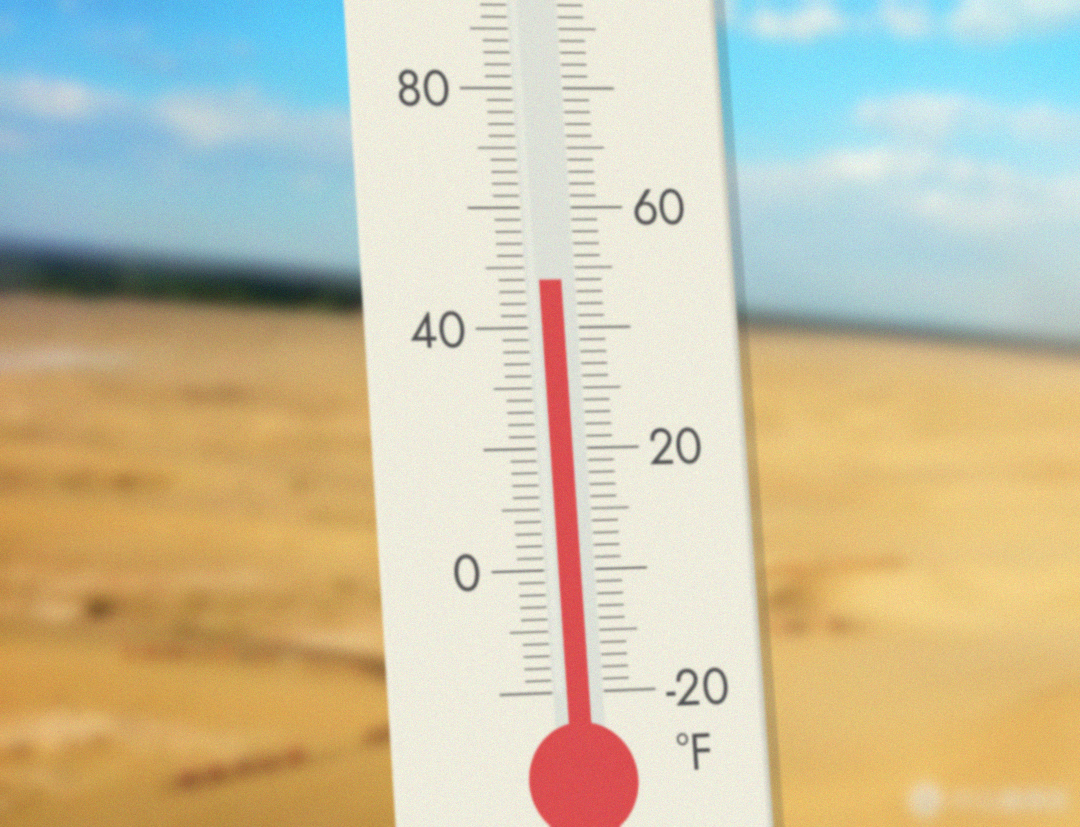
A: 48; °F
